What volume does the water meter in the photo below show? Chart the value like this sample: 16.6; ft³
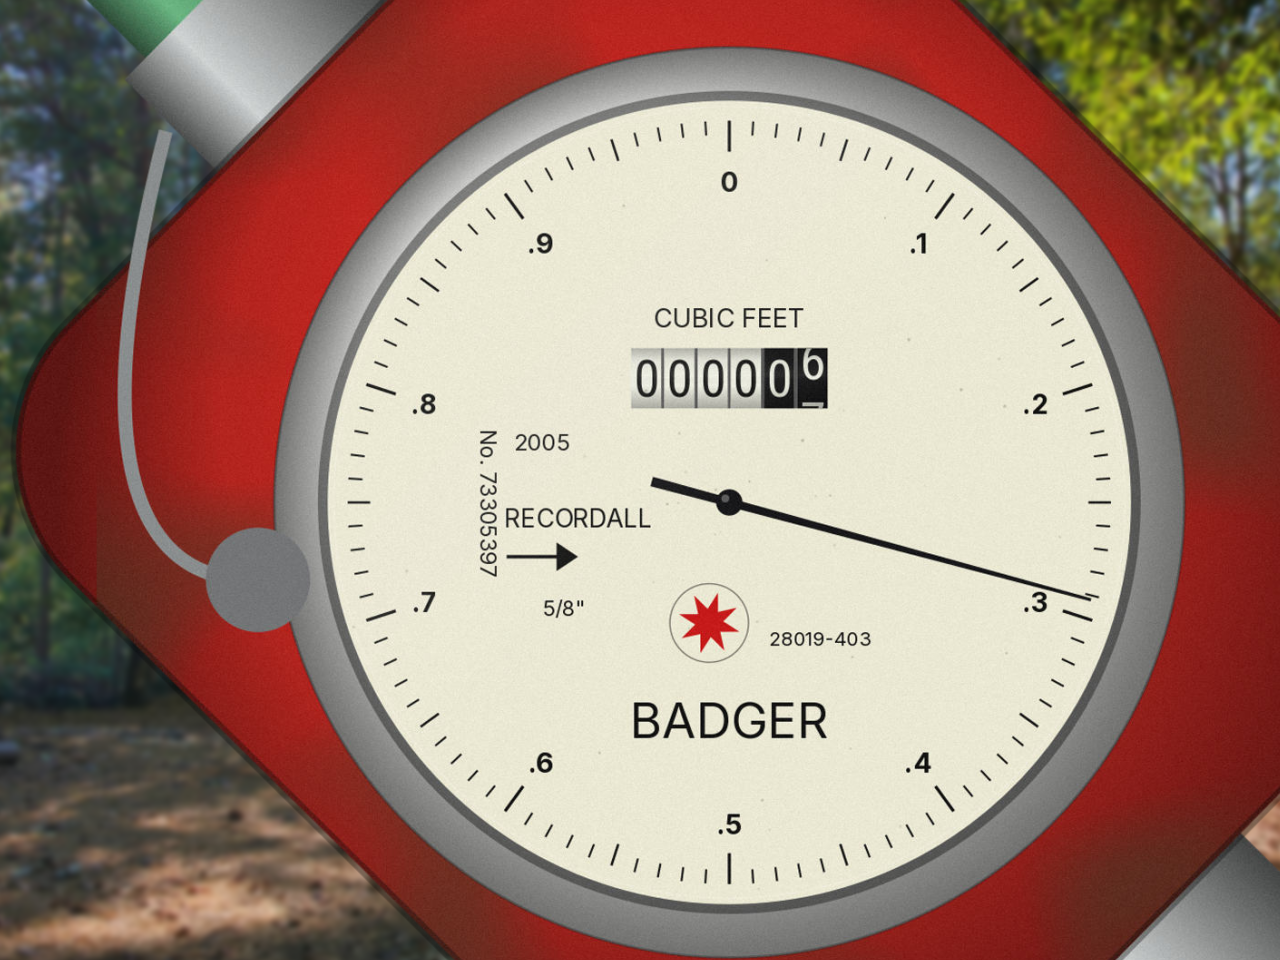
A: 6.29; ft³
